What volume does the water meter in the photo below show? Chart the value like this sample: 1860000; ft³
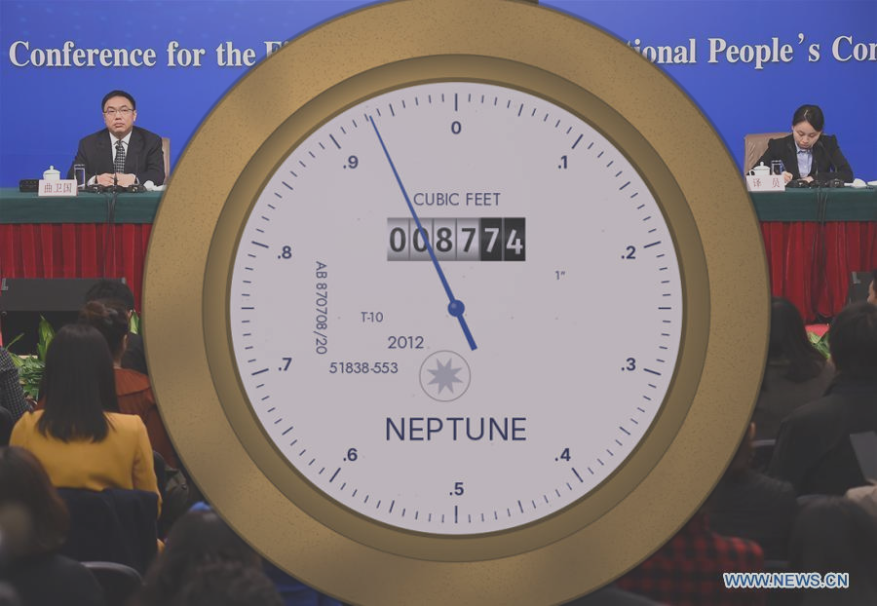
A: 8773.93; ft³
